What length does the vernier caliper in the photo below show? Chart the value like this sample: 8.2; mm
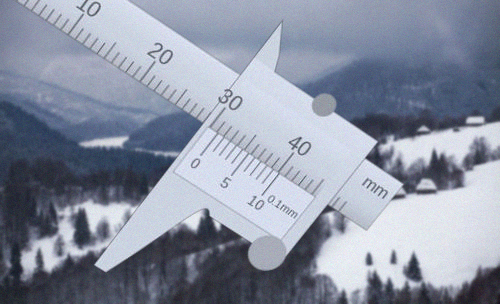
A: 31.2; mm
